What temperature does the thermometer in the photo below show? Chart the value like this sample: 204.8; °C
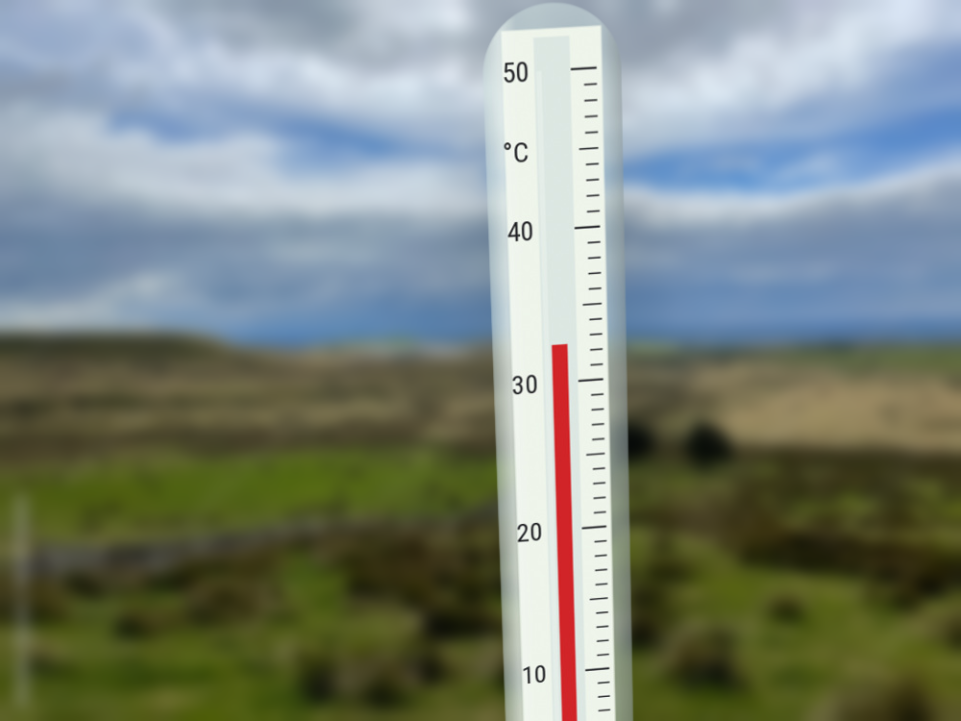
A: 32.5; °C
